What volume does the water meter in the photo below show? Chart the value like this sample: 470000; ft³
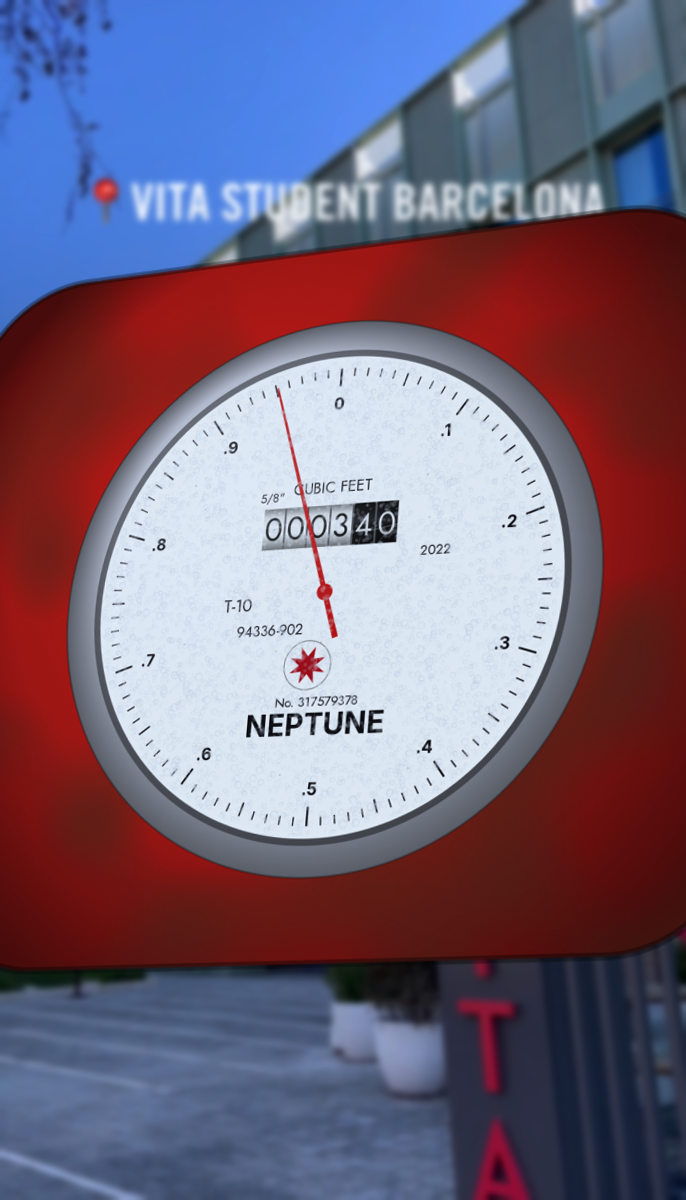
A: 339.95; ft³
